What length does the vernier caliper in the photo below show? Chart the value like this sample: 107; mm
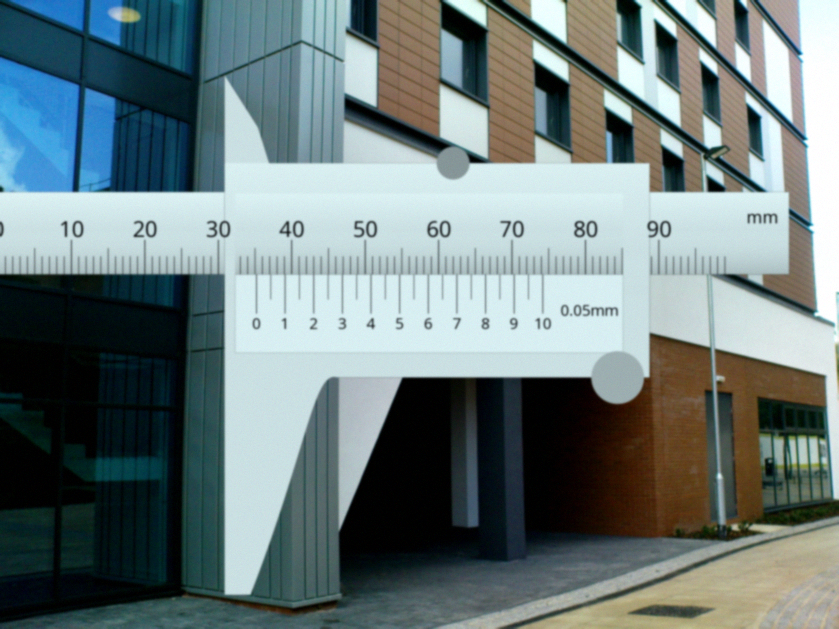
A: 35.2; mm
